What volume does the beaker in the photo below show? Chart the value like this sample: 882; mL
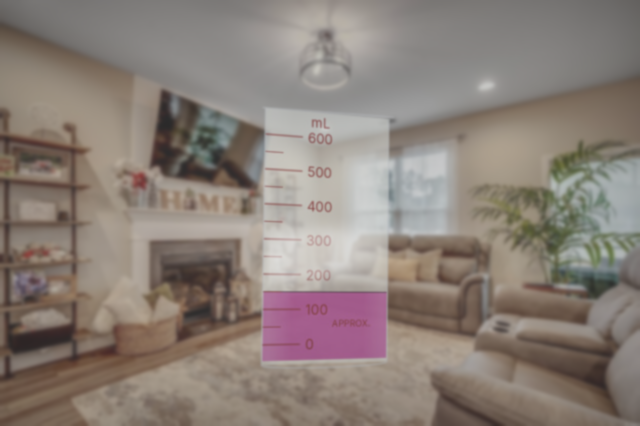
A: 150; mL
